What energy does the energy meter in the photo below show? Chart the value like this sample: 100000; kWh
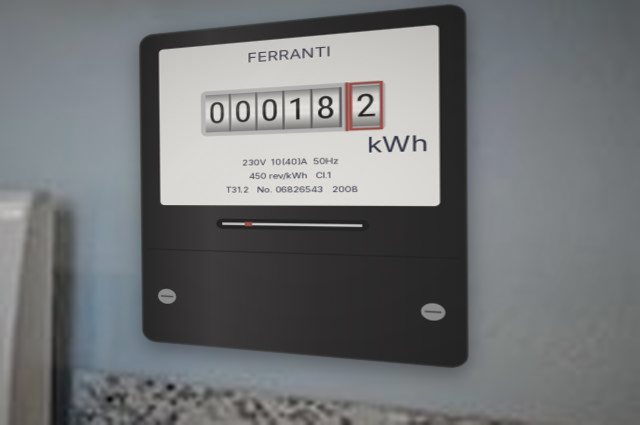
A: 18.2; kWh
